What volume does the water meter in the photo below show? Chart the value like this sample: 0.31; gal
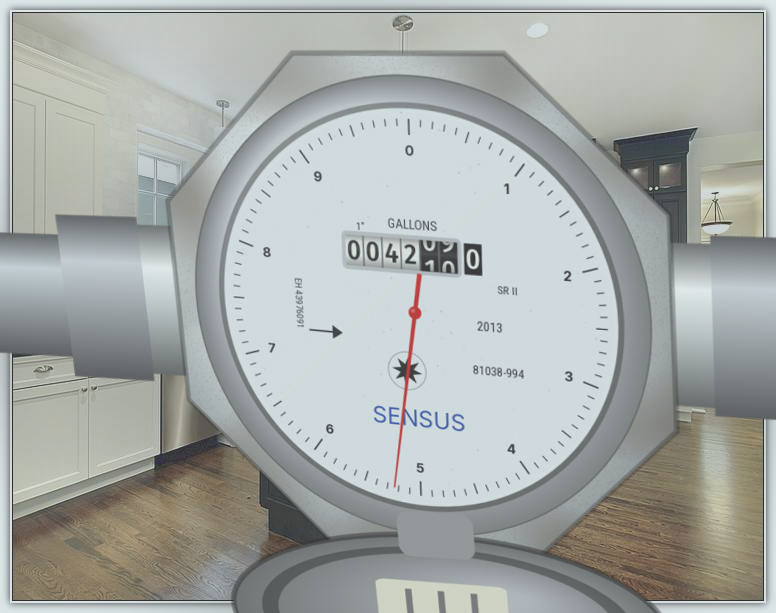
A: 42095.2; gal
